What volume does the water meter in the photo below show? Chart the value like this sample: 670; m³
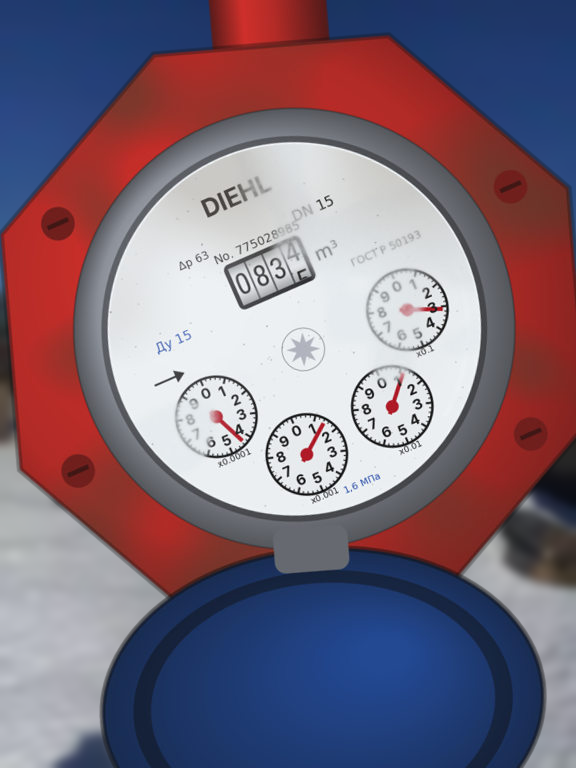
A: 834.3114; m³
